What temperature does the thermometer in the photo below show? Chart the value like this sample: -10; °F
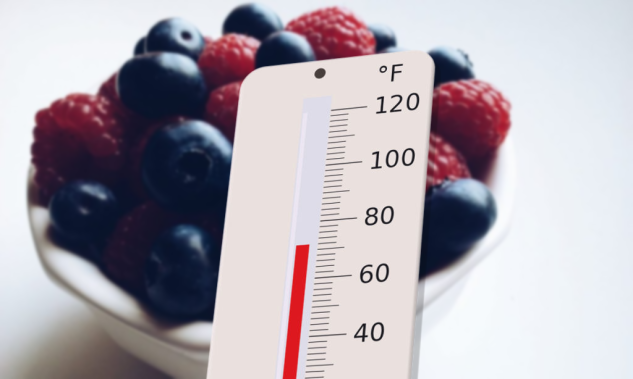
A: 72; °F
